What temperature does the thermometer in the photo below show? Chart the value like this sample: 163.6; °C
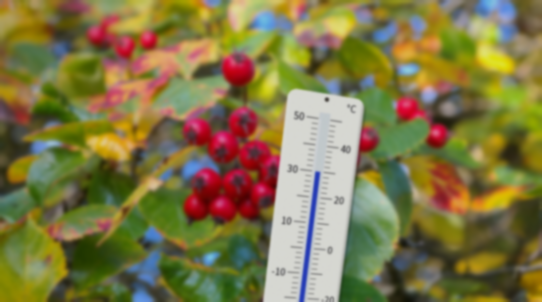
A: 30; °C
